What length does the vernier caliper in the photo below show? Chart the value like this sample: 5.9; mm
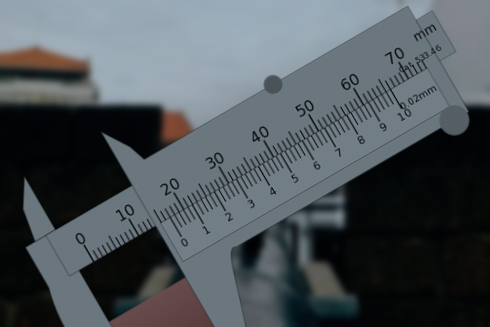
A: 17.0; mm
